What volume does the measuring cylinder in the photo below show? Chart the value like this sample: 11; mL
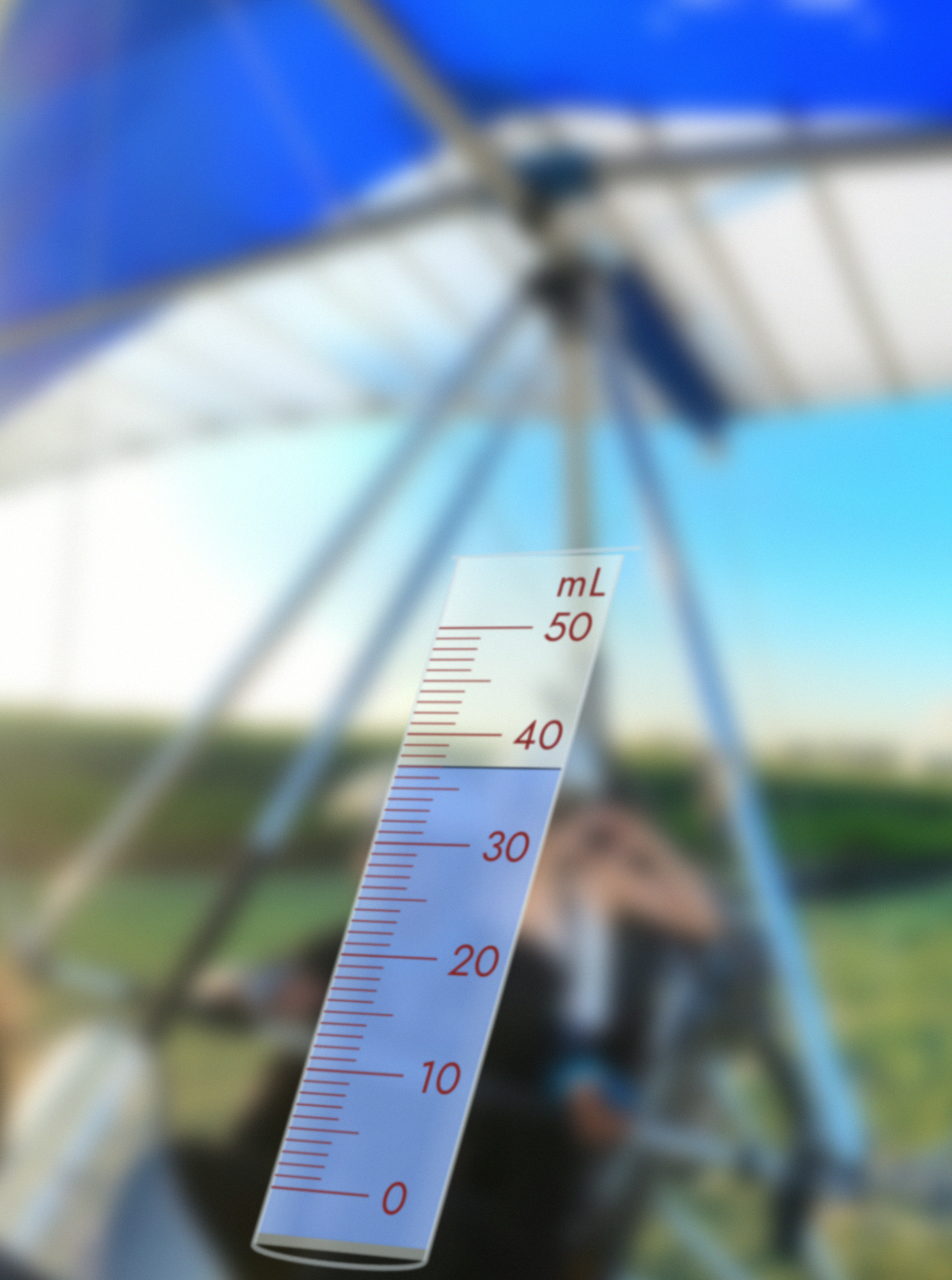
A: 37; mL
